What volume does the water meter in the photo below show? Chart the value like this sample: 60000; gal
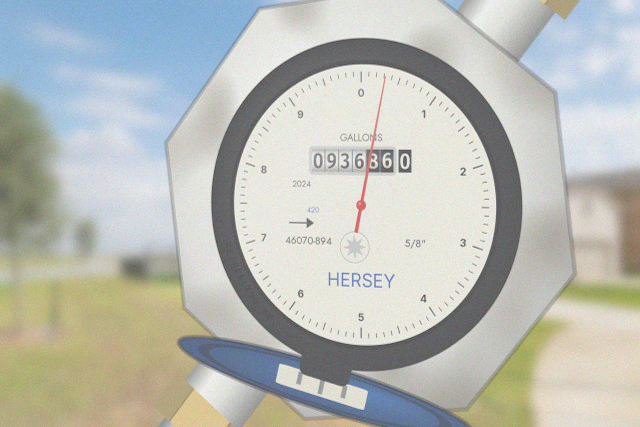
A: 936860.3; gal
